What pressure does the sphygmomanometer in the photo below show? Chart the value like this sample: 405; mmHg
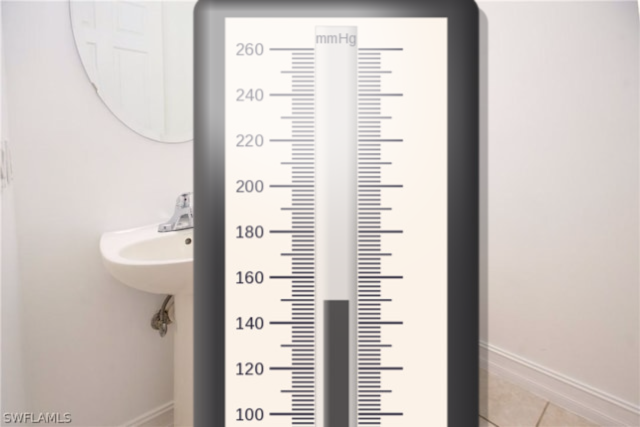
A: 150; mmHg
